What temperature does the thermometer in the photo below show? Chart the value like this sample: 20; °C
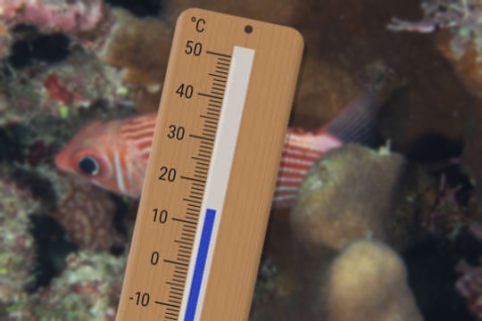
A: 14; °C
